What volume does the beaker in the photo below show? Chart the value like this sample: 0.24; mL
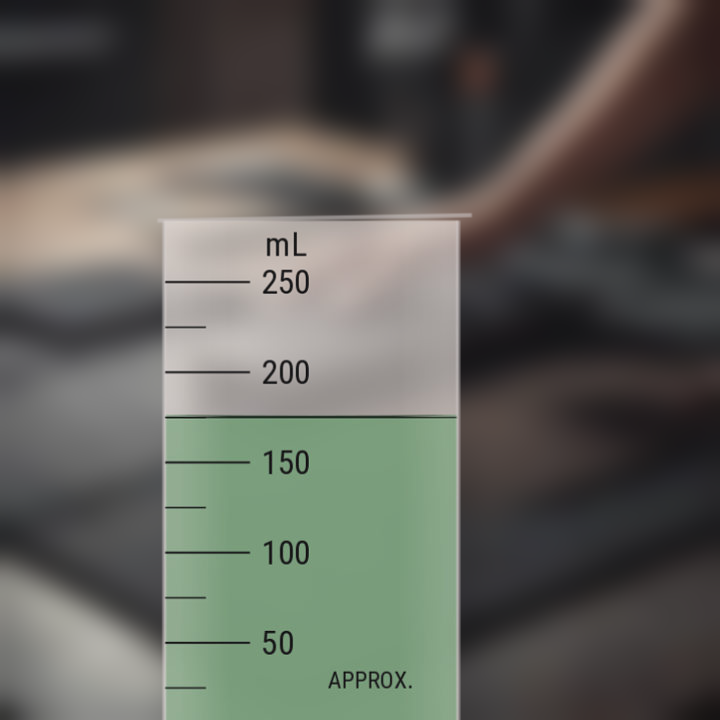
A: 175; mL
